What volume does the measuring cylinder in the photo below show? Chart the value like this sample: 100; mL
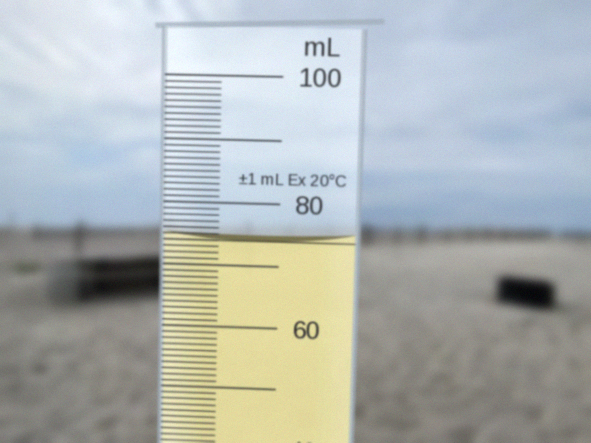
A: 74; mL
